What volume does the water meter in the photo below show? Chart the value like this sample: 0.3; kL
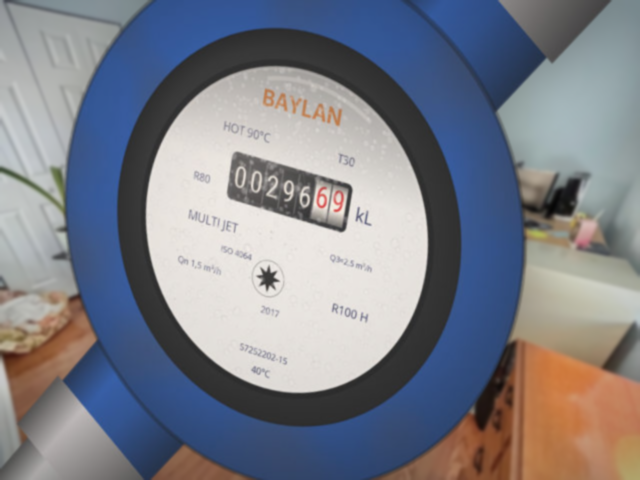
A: 296.69; kL
